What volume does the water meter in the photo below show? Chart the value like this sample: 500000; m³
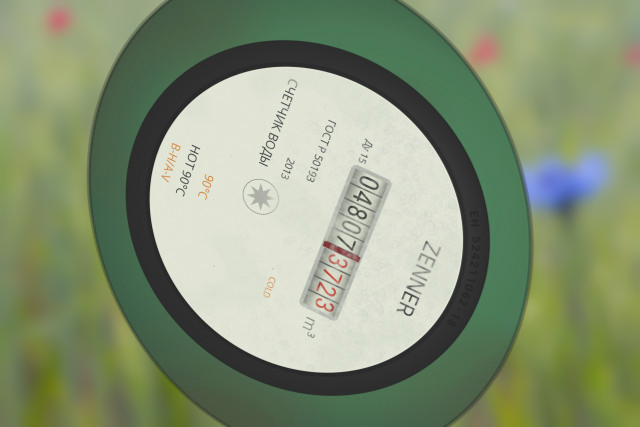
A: 4807.3723; m³
